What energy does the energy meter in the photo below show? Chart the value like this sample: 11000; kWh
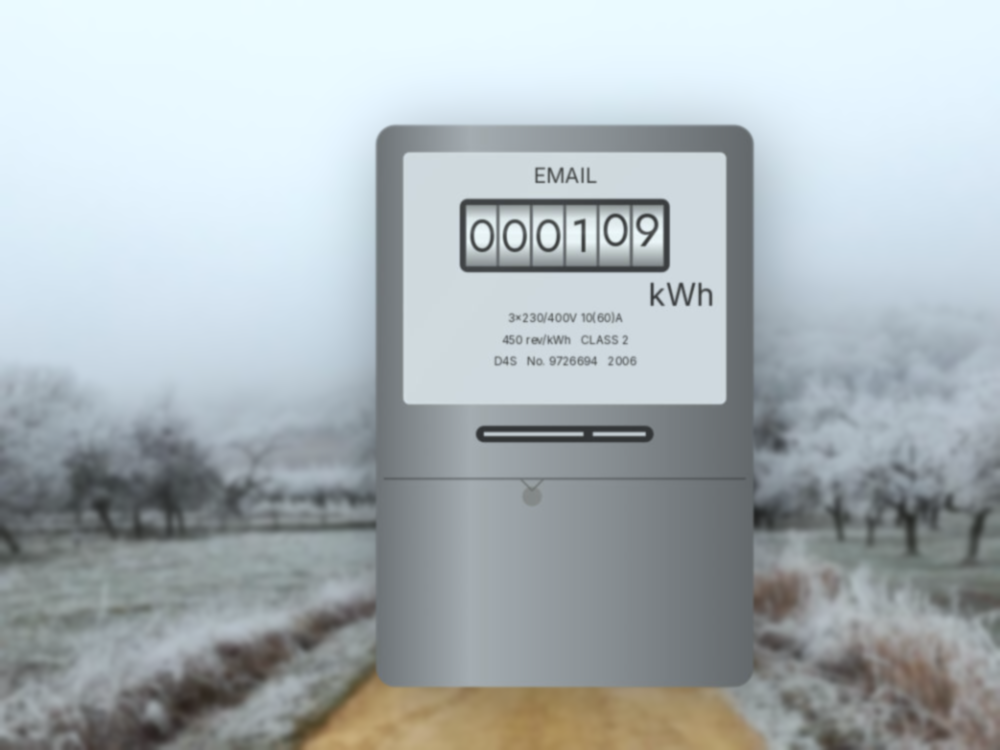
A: 109; kWh
